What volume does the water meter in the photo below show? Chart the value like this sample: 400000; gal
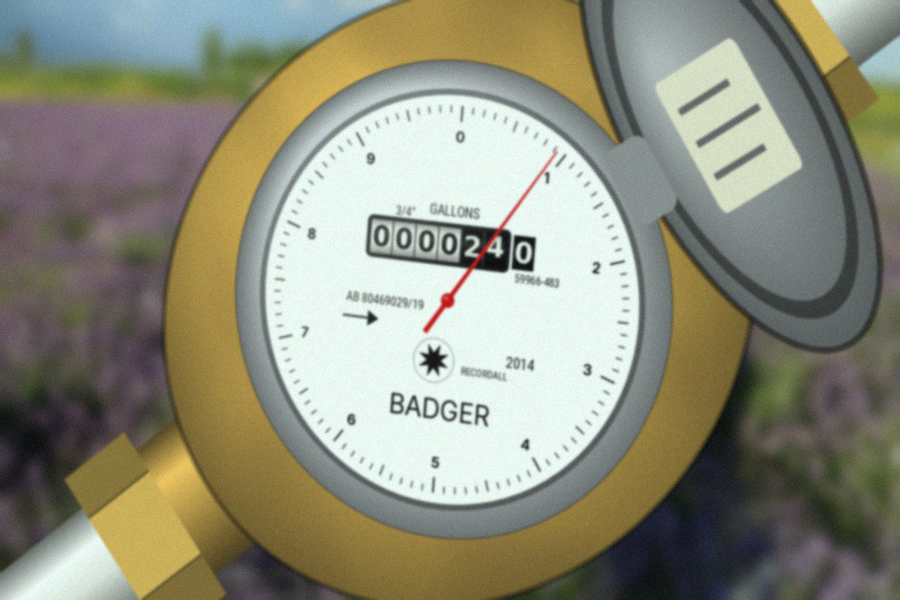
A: 240.9; gal
